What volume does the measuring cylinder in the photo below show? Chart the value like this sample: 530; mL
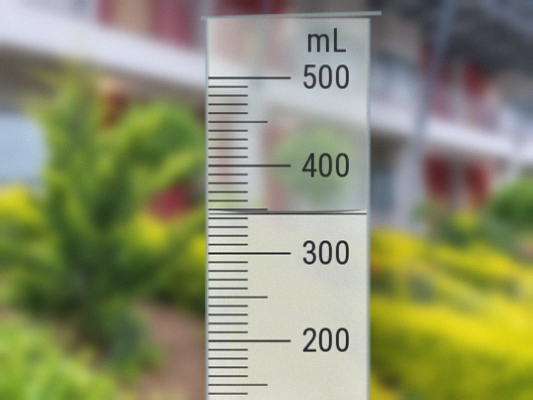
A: 345; mL
